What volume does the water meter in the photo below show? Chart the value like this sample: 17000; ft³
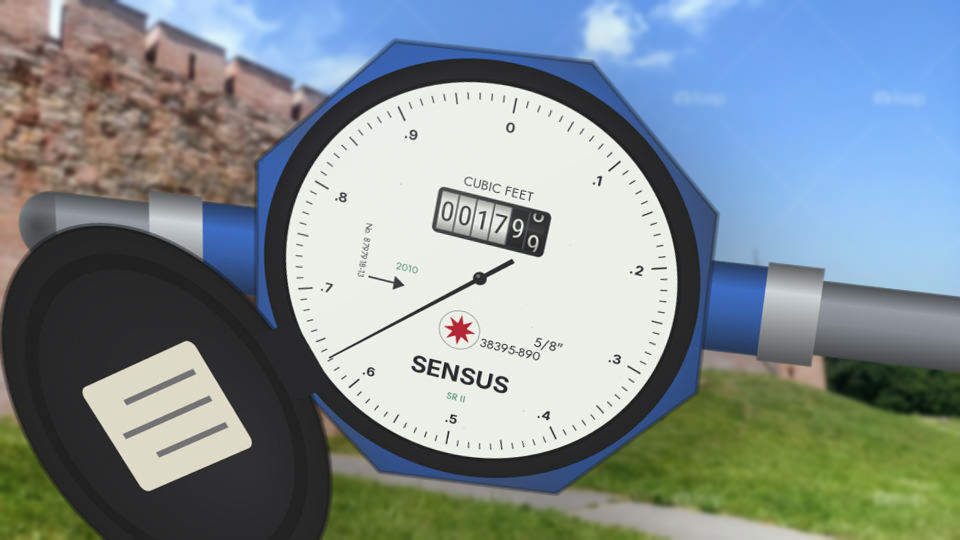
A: 1798.63; ft³
